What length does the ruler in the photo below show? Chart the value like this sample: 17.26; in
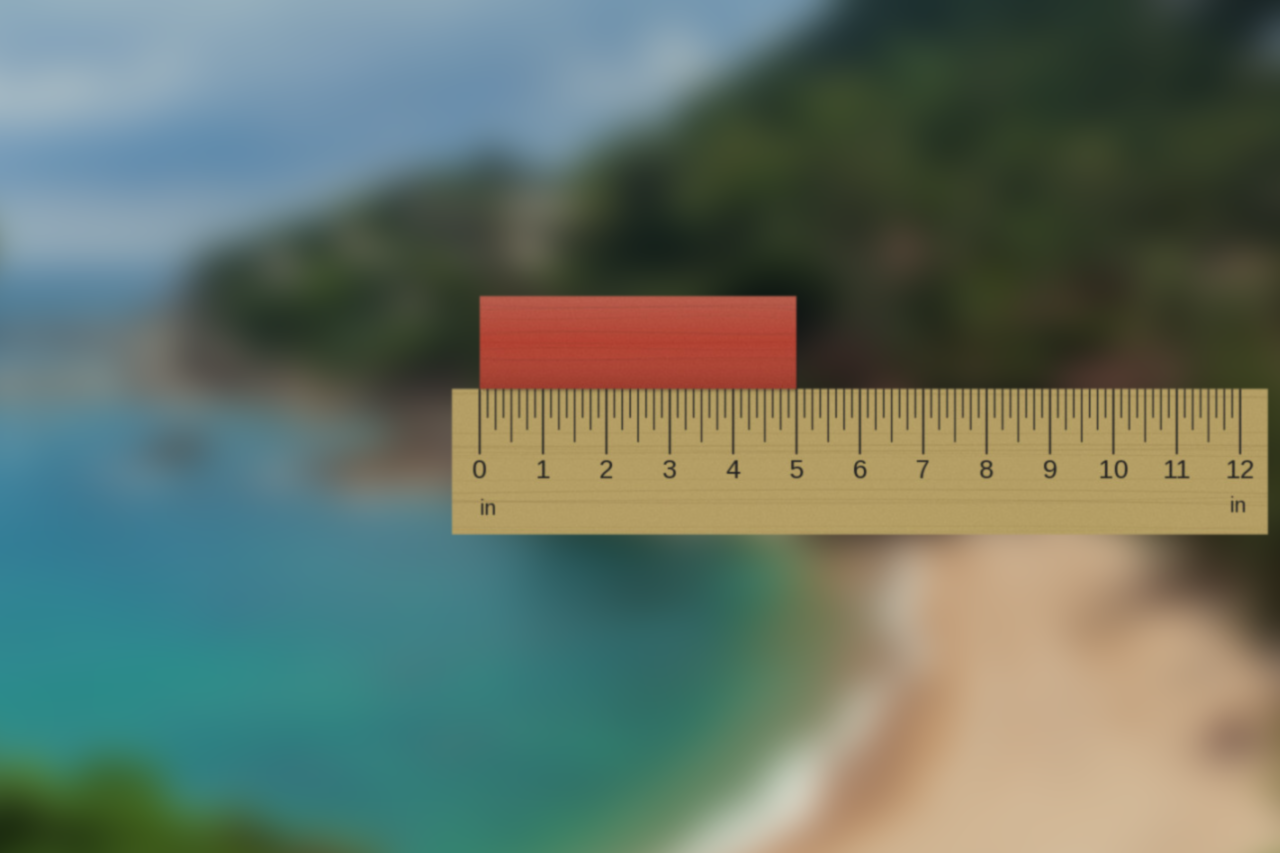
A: 5; in
